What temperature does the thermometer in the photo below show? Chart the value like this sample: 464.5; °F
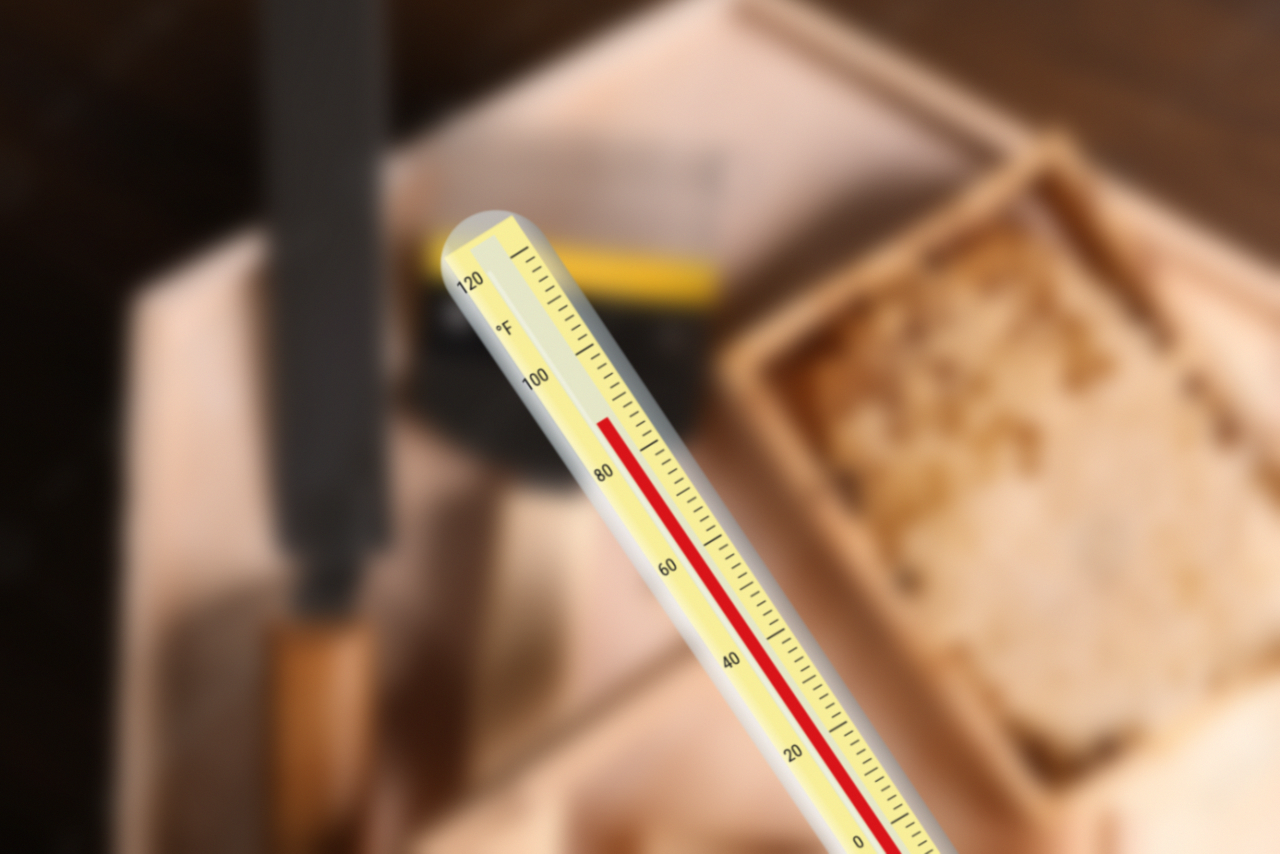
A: 88; °F
